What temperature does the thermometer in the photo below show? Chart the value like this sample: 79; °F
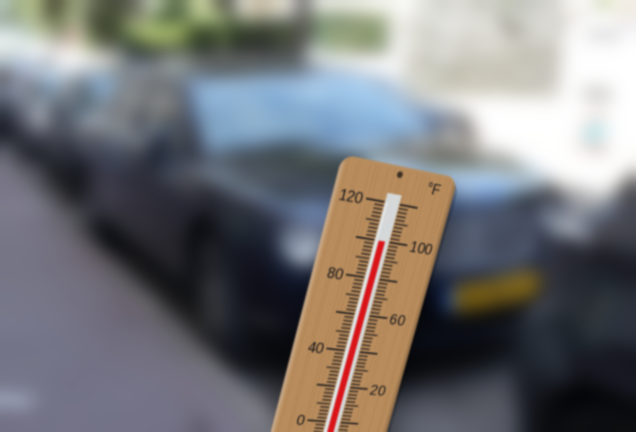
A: 100; °F
